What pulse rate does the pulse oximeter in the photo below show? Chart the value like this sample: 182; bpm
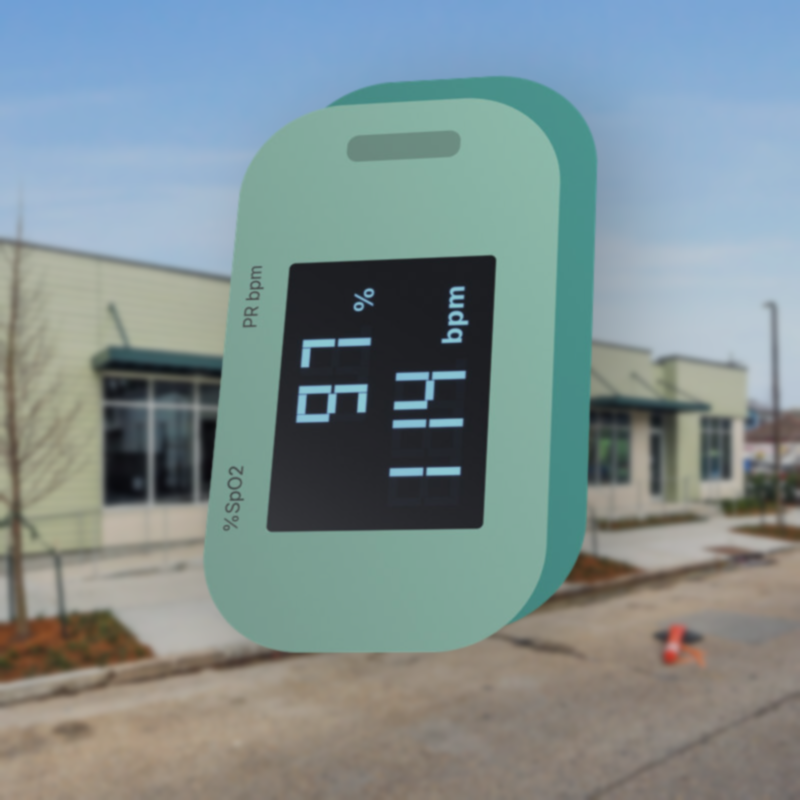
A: 114; bpm
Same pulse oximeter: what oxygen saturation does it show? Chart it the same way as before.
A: 97; %
